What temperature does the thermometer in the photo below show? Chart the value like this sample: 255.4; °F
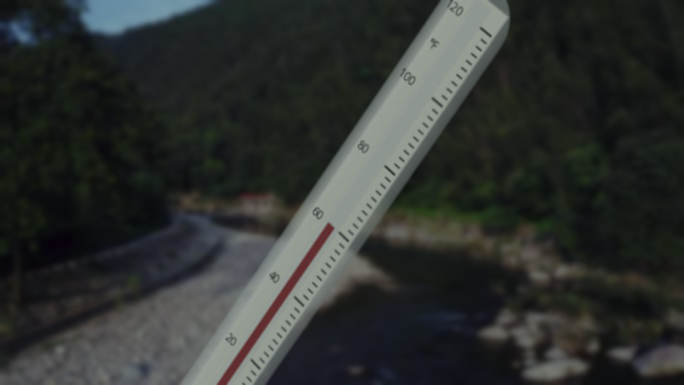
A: 60; °F
